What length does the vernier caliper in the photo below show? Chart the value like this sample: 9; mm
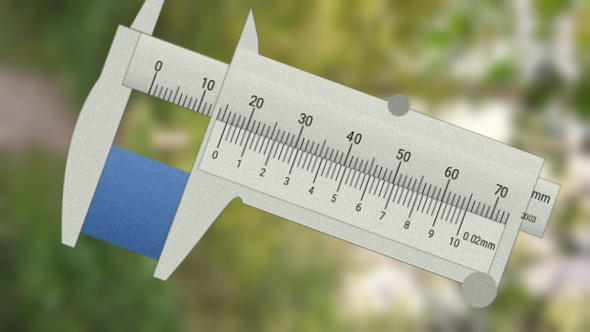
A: 16.0; mm
